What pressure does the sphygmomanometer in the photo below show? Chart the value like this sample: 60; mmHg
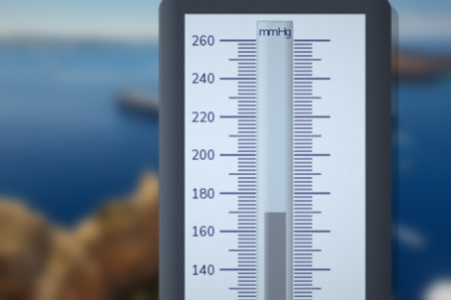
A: 170; mmHg
